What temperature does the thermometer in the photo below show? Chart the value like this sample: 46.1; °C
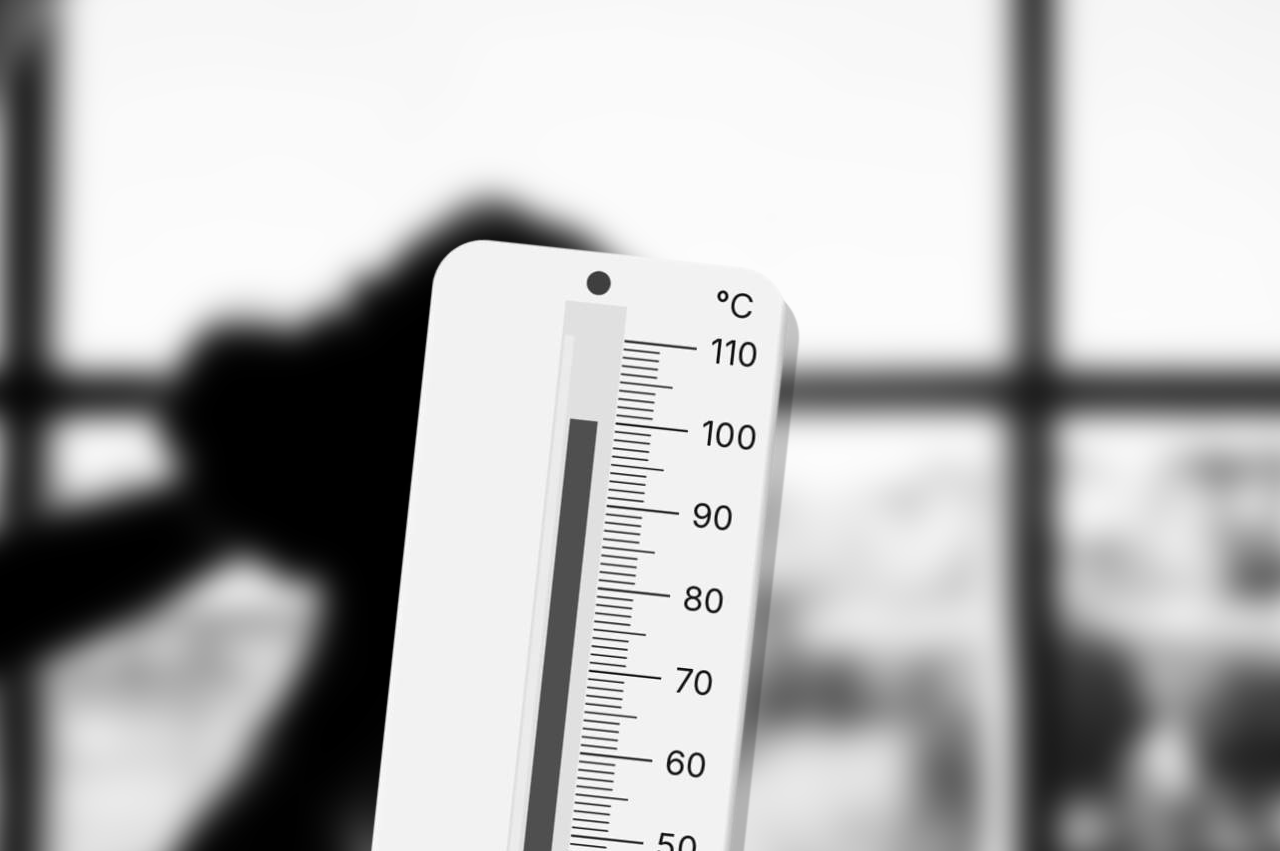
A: 100; °C
